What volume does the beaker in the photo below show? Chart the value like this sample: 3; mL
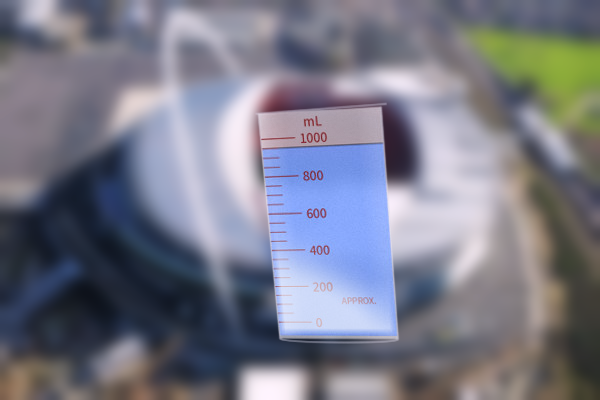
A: 950; mL
